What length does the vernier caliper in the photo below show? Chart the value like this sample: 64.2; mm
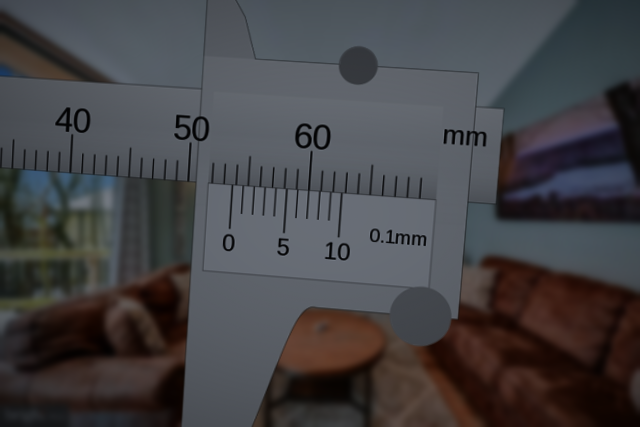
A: 53.7; mm
